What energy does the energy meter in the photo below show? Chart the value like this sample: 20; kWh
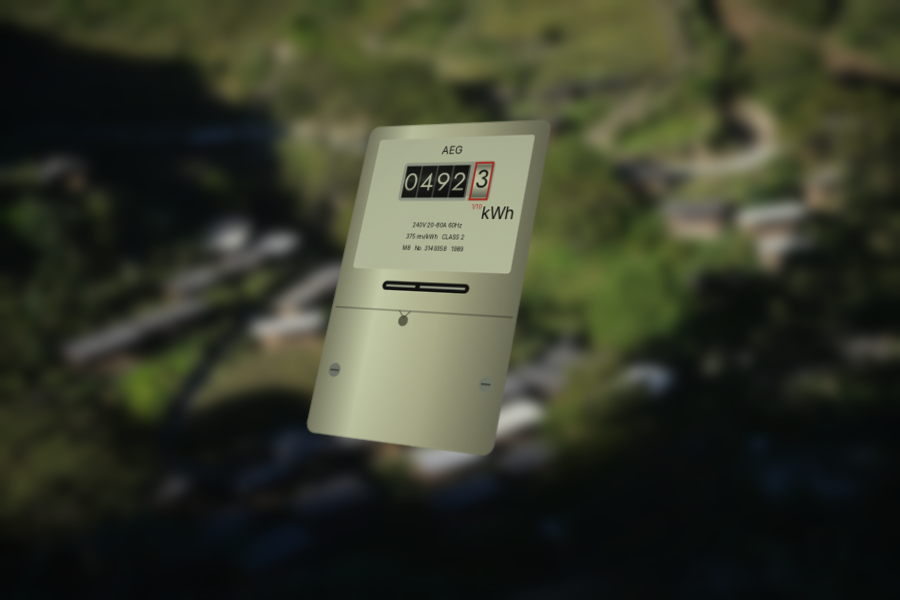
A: 492.3; kWh
